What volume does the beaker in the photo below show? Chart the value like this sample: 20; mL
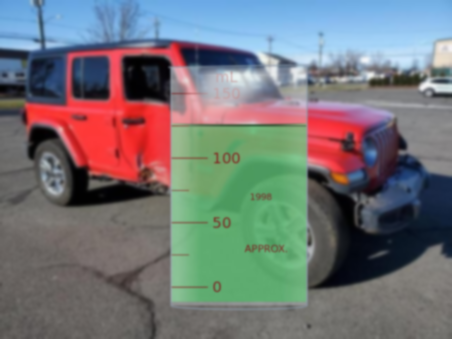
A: 125; mL
